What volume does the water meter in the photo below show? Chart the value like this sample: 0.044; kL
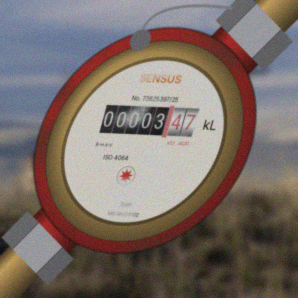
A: 3.47; kL
